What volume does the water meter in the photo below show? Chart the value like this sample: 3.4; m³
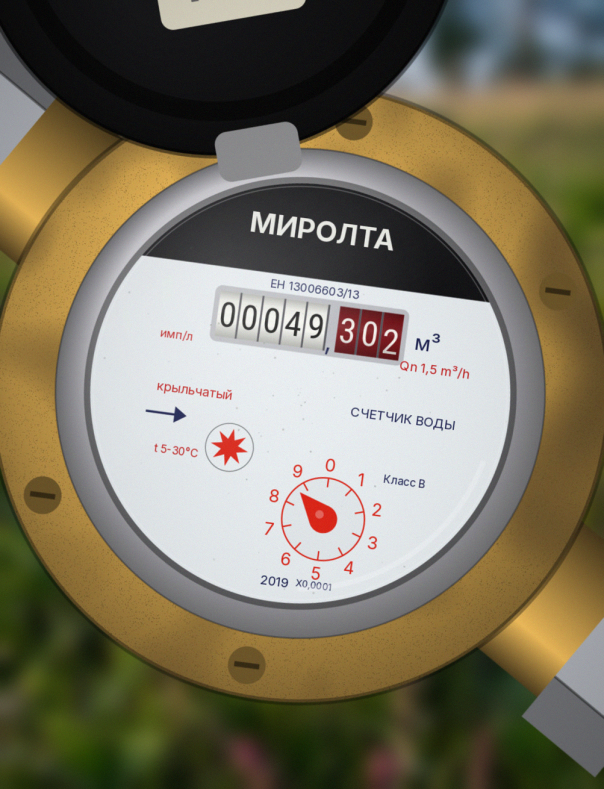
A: 49.3018; m³
